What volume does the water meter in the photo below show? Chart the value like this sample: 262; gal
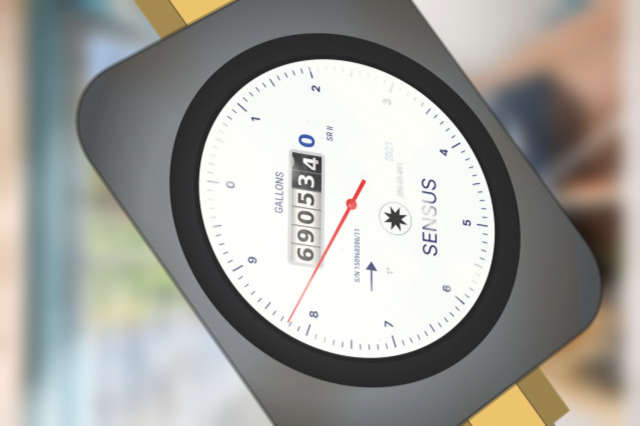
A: 6905338.2; gal
